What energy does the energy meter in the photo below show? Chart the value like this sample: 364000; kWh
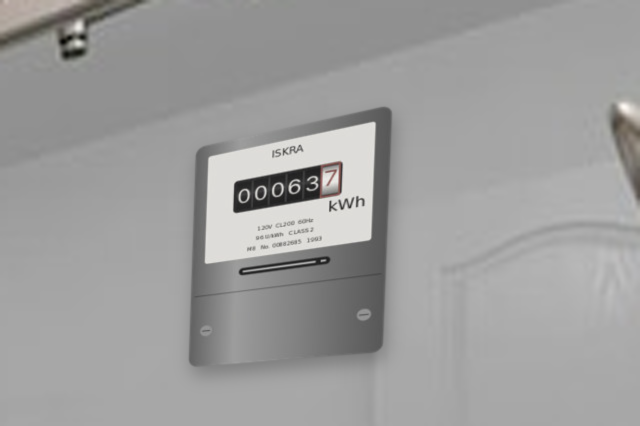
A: 63.7; kWh
